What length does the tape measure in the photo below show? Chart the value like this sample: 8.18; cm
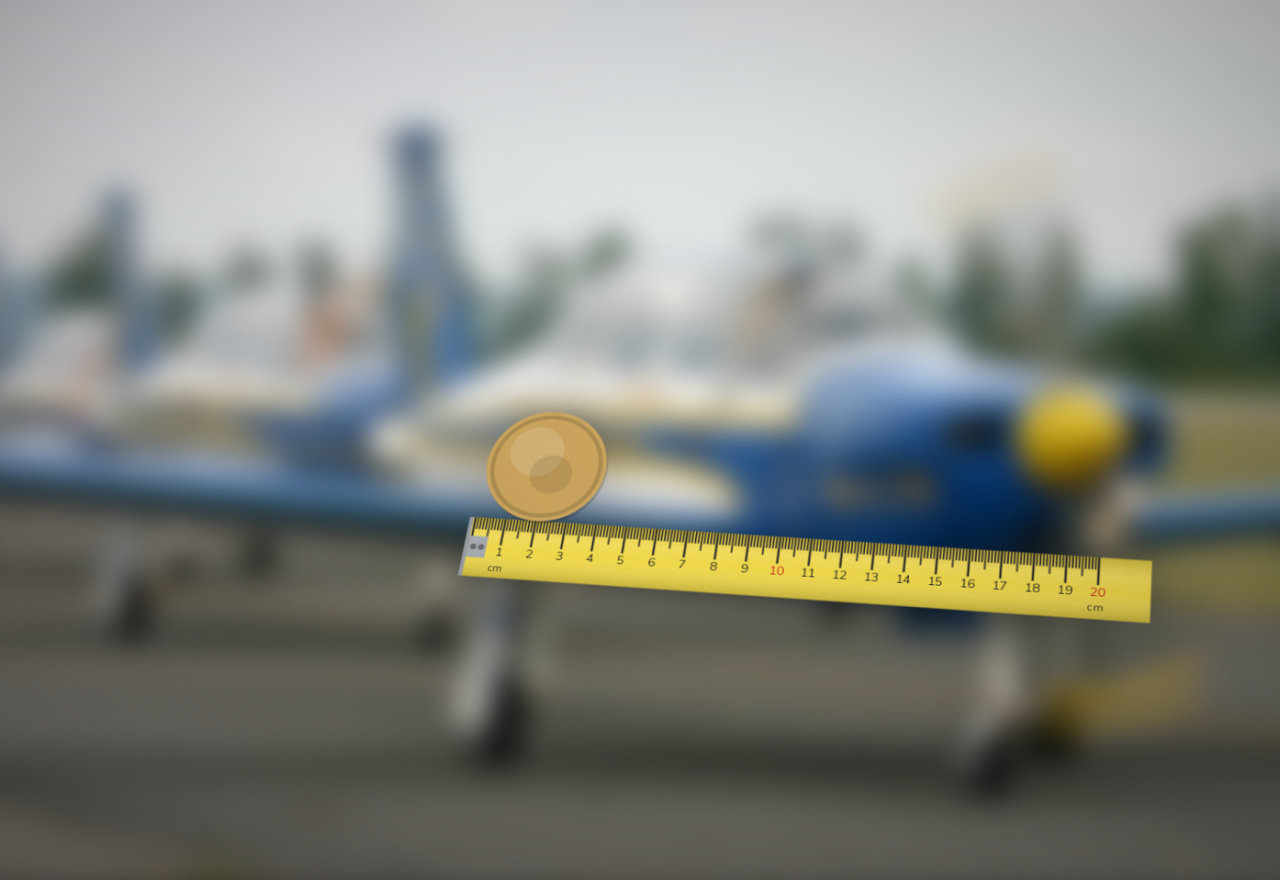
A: 4; cm
